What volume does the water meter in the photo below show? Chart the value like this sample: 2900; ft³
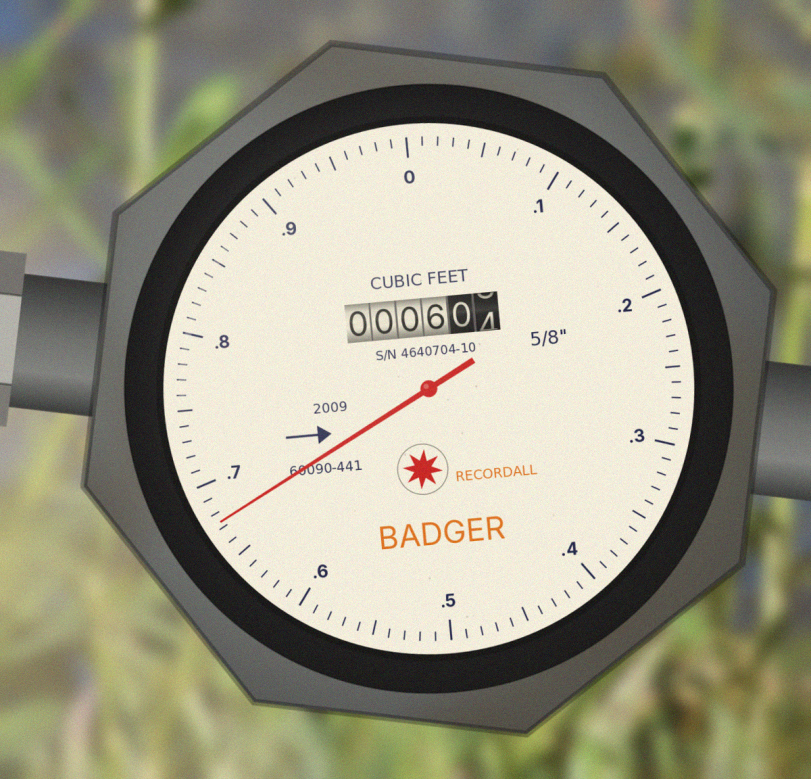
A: 603.67; ft³
